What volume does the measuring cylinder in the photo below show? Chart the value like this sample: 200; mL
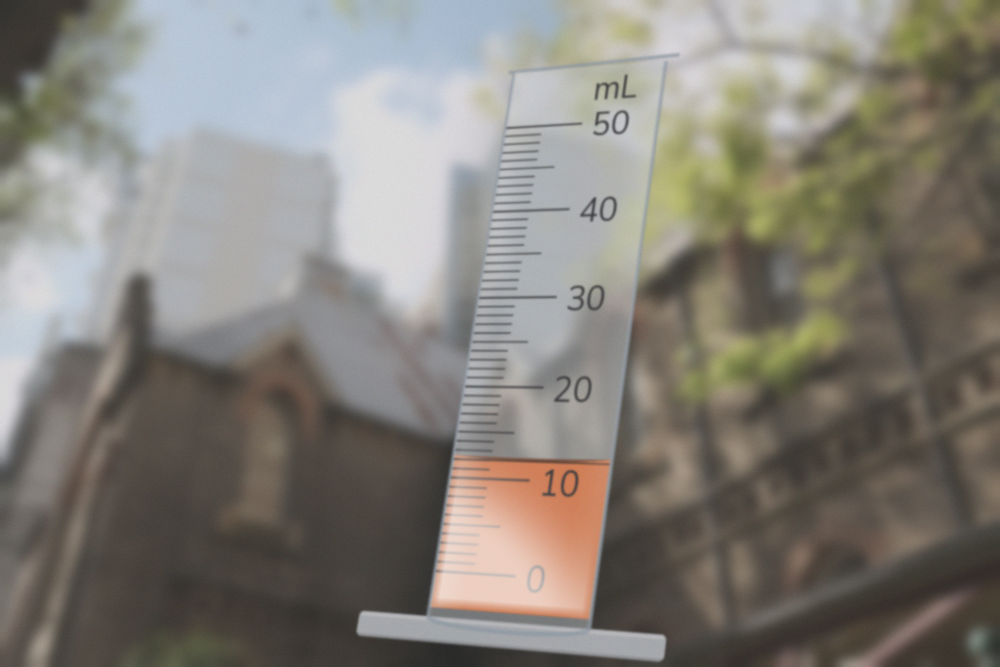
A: 12; mL
